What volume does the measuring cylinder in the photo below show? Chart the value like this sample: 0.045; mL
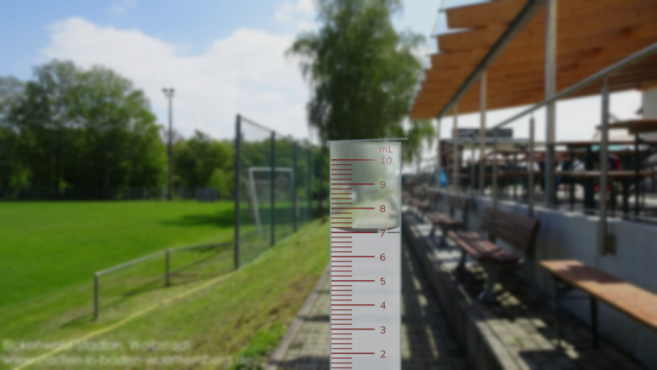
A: 7; mL
